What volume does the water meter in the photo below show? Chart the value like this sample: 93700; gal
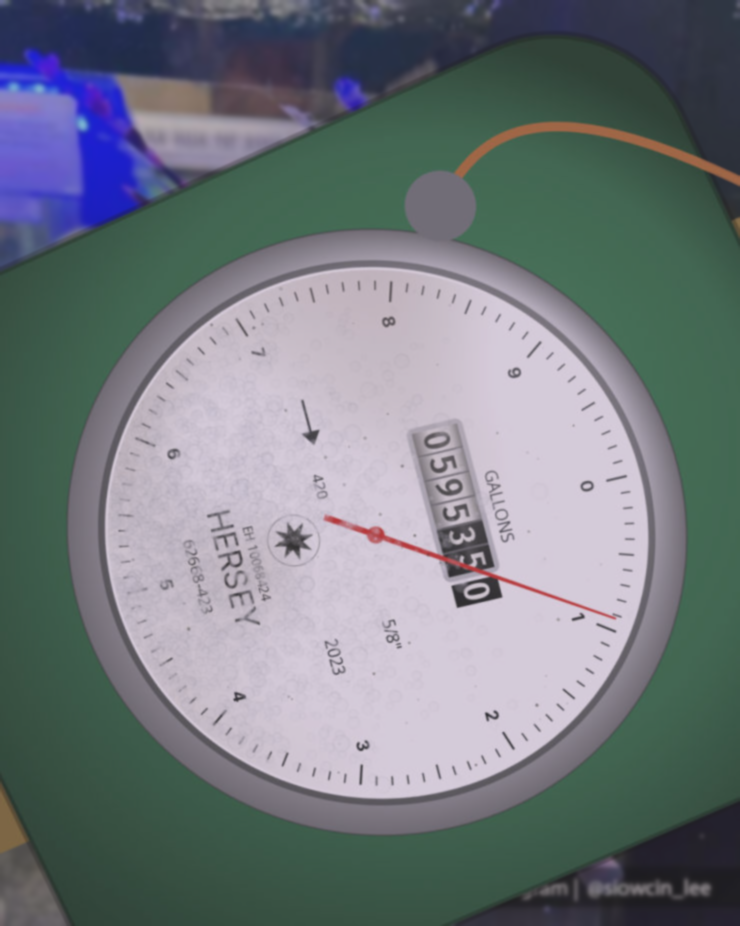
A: 595350.9; gal
